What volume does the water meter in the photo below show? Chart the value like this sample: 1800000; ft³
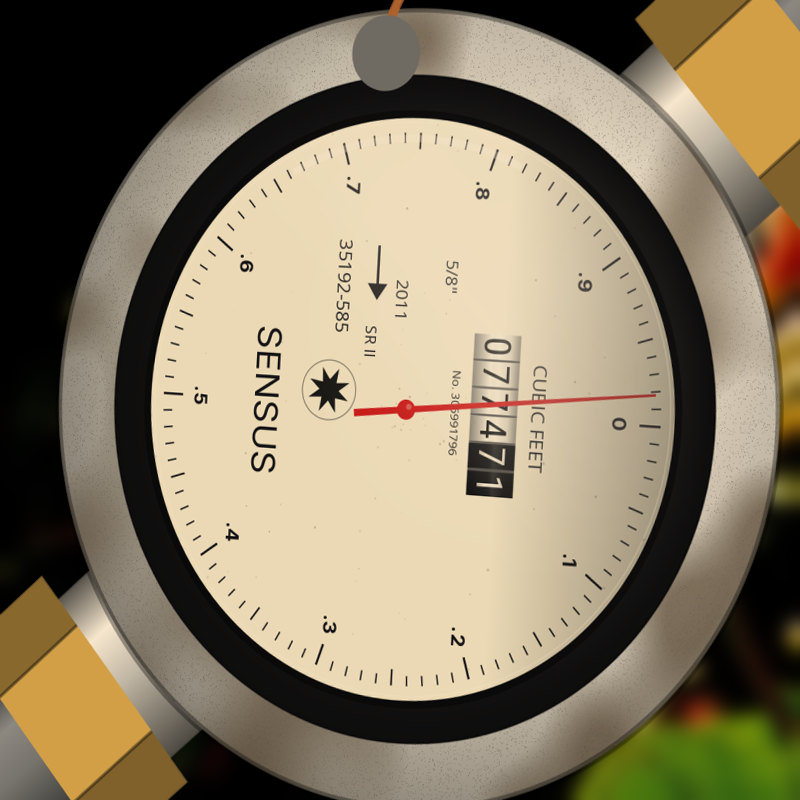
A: 77470.98; ft³
